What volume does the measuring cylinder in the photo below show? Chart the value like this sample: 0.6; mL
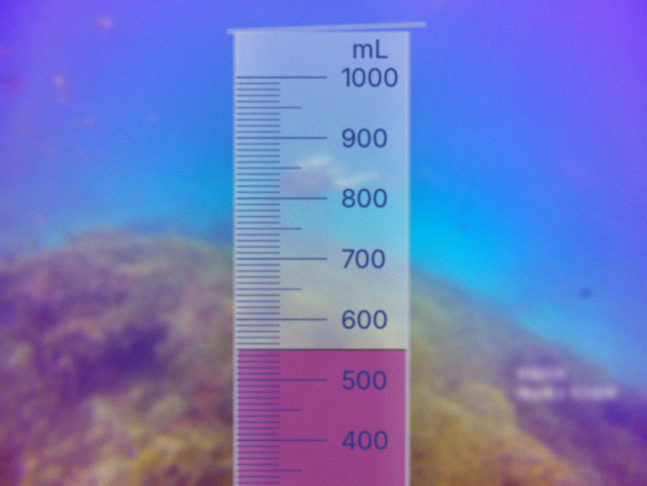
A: 550; mL
